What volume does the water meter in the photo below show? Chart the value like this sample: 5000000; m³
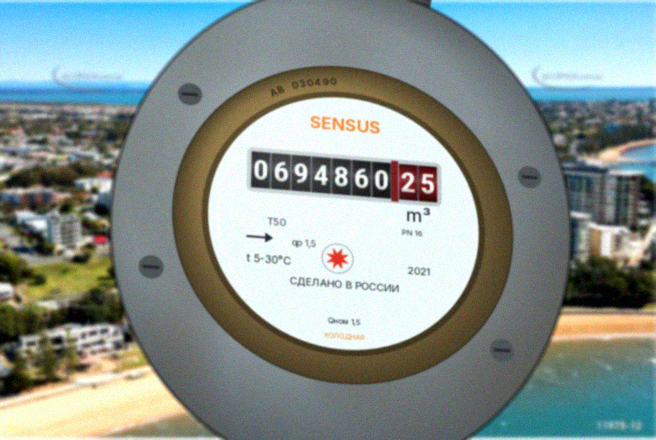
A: 694860.25; m³
